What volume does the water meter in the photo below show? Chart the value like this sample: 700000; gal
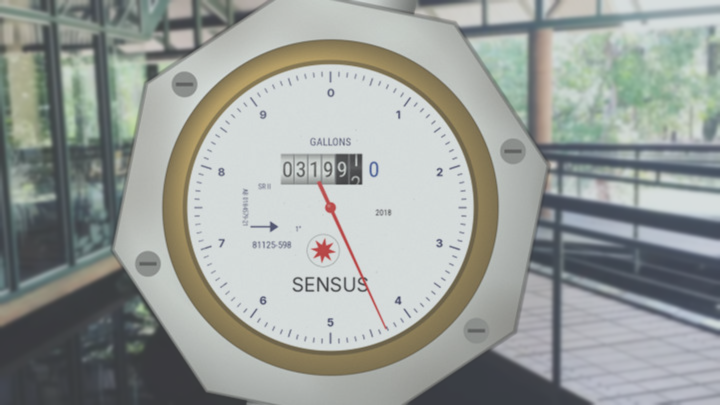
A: 319914.3; gal
